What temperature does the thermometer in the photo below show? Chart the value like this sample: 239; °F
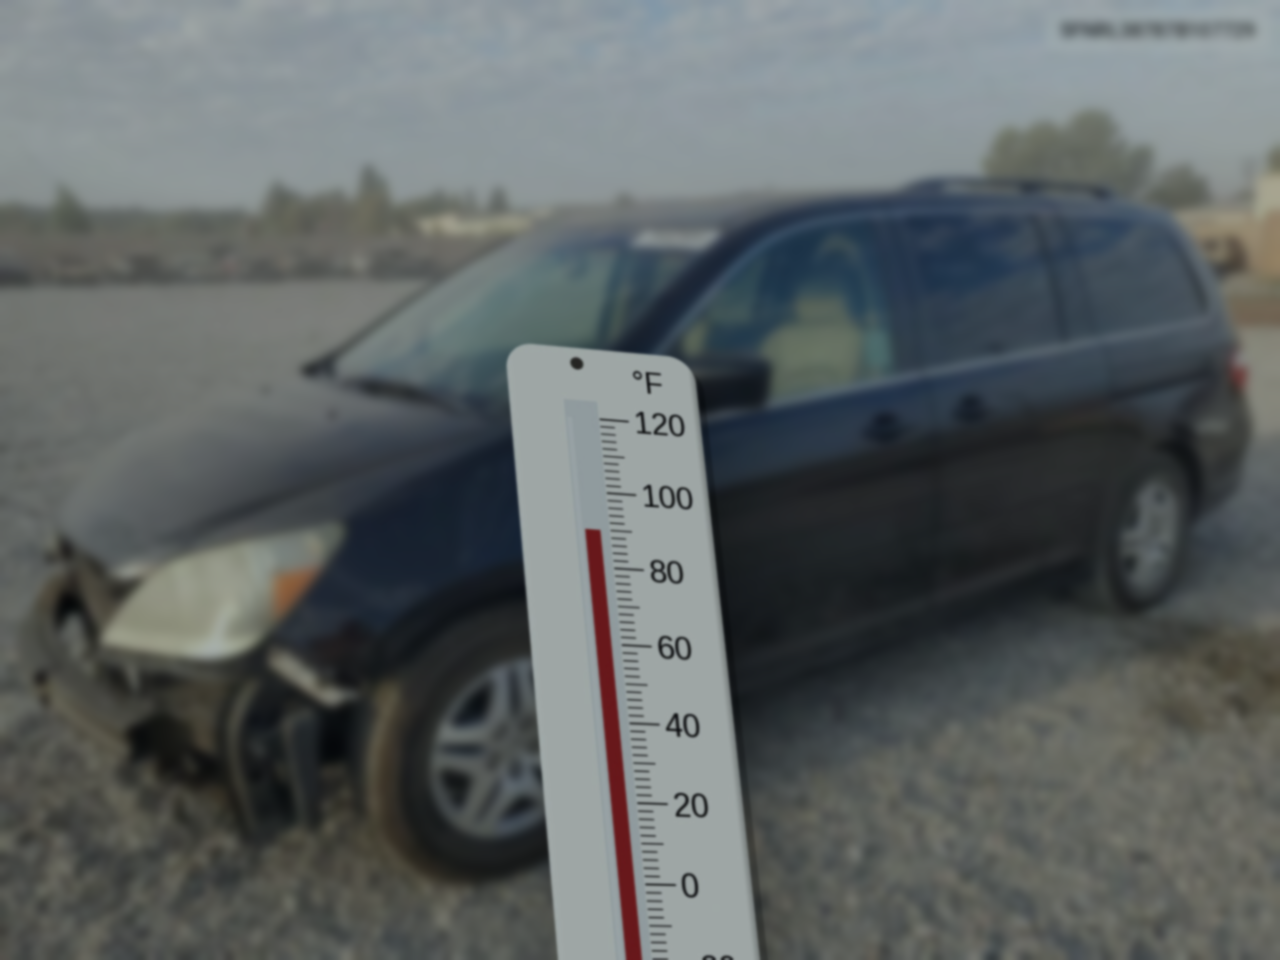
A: 90; °F
